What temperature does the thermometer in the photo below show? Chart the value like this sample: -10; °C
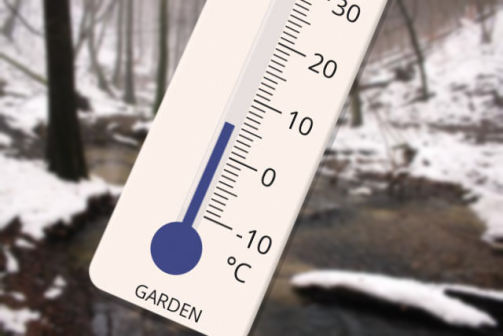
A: 5; °C
